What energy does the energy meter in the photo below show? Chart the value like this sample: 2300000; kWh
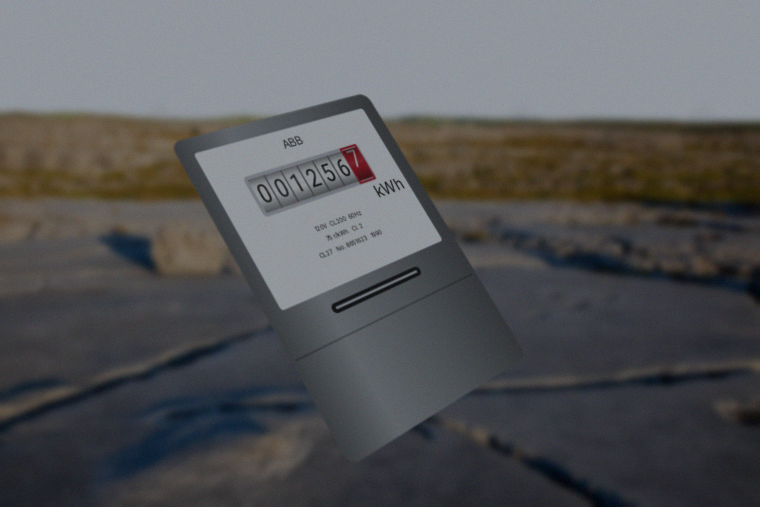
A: 1256.7; kWh
